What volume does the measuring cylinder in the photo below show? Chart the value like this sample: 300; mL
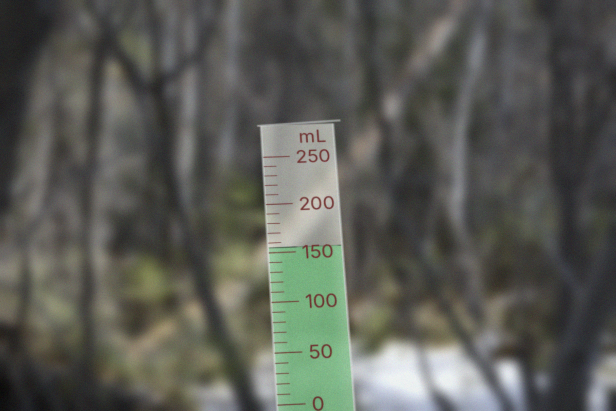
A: 155; mL
